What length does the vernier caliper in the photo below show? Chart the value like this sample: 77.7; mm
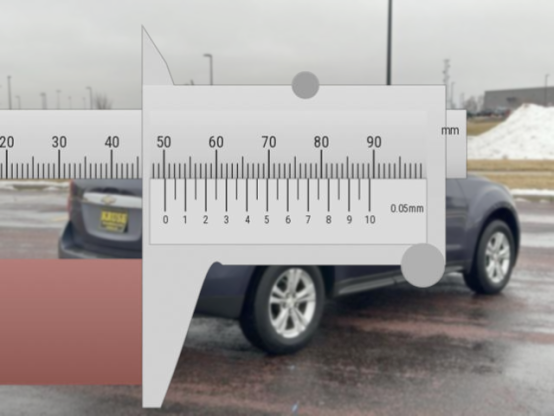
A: 50.2; mm
